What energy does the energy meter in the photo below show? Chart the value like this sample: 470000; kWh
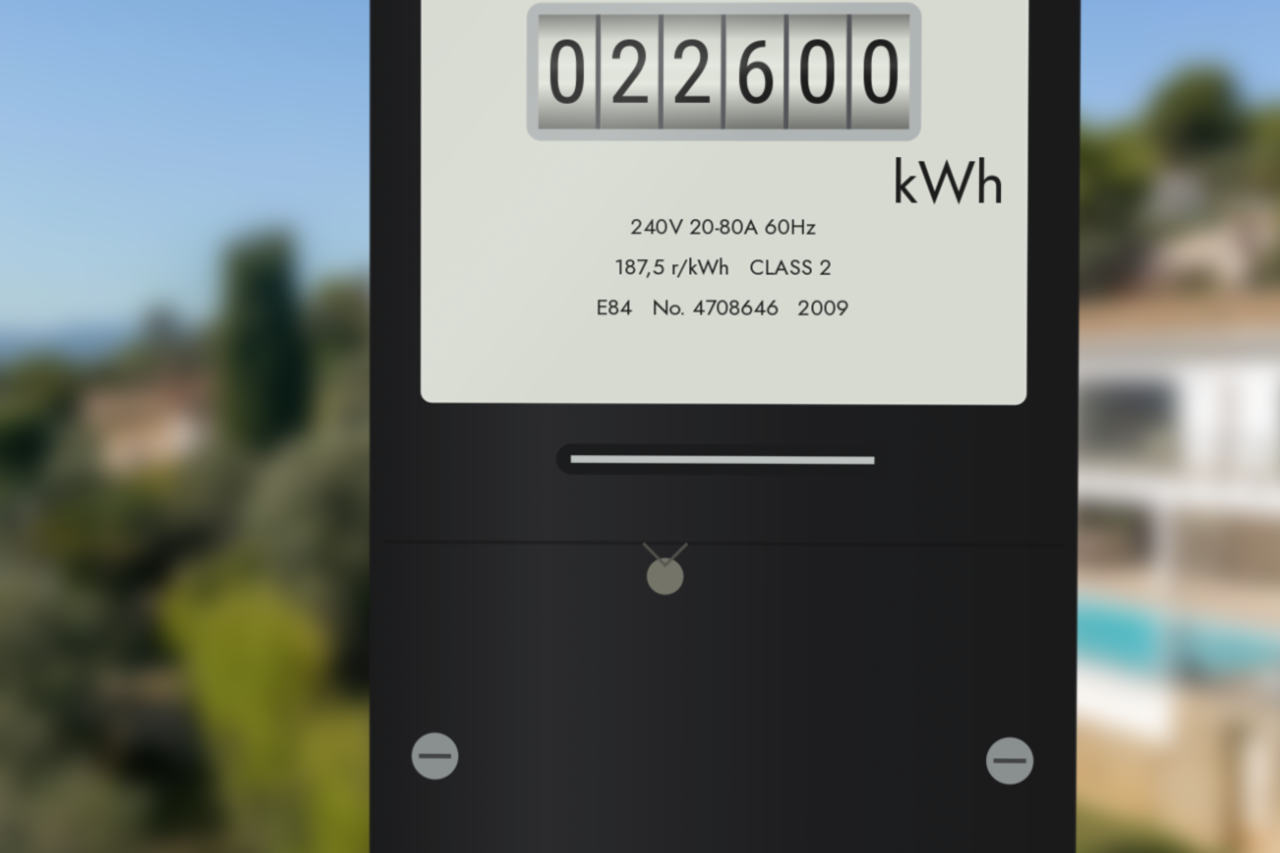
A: 22600; kWh
